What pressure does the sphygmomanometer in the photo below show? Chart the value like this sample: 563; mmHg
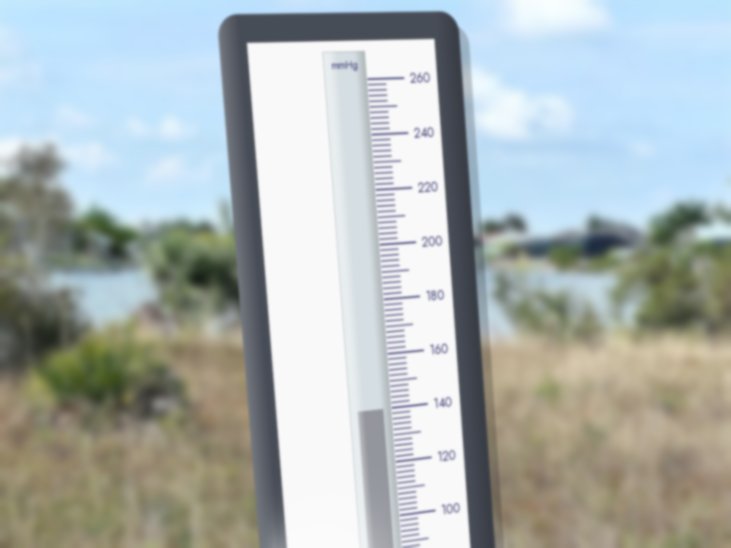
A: 140; mmHg
